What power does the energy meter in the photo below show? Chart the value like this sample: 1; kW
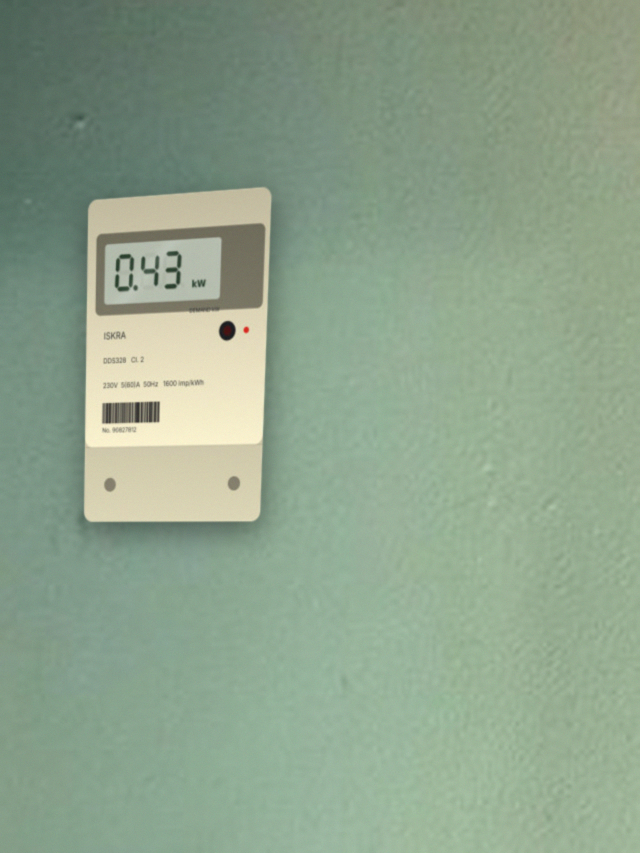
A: 0.43; kW
